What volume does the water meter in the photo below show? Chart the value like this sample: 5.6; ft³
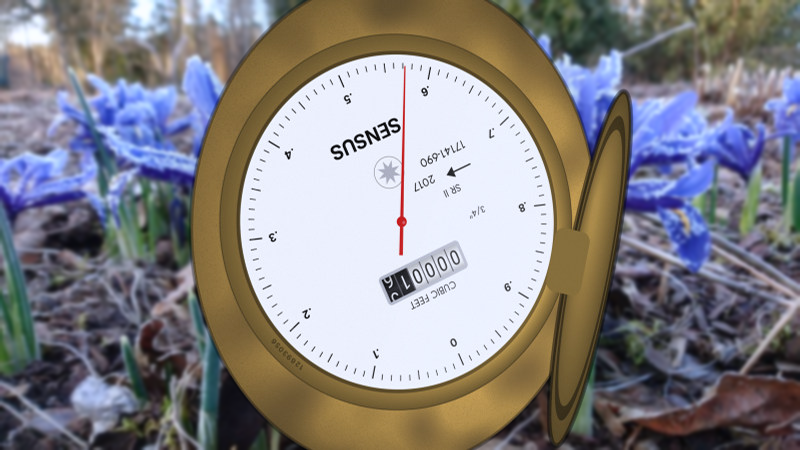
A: 15.57; ft³
